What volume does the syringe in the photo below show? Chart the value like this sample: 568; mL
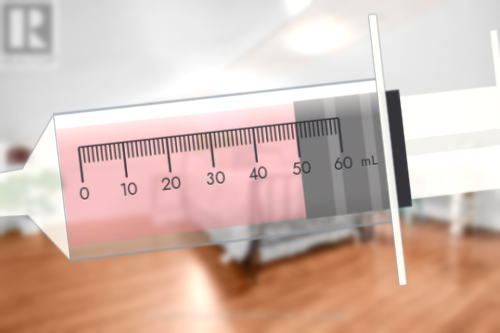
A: 50; mL
